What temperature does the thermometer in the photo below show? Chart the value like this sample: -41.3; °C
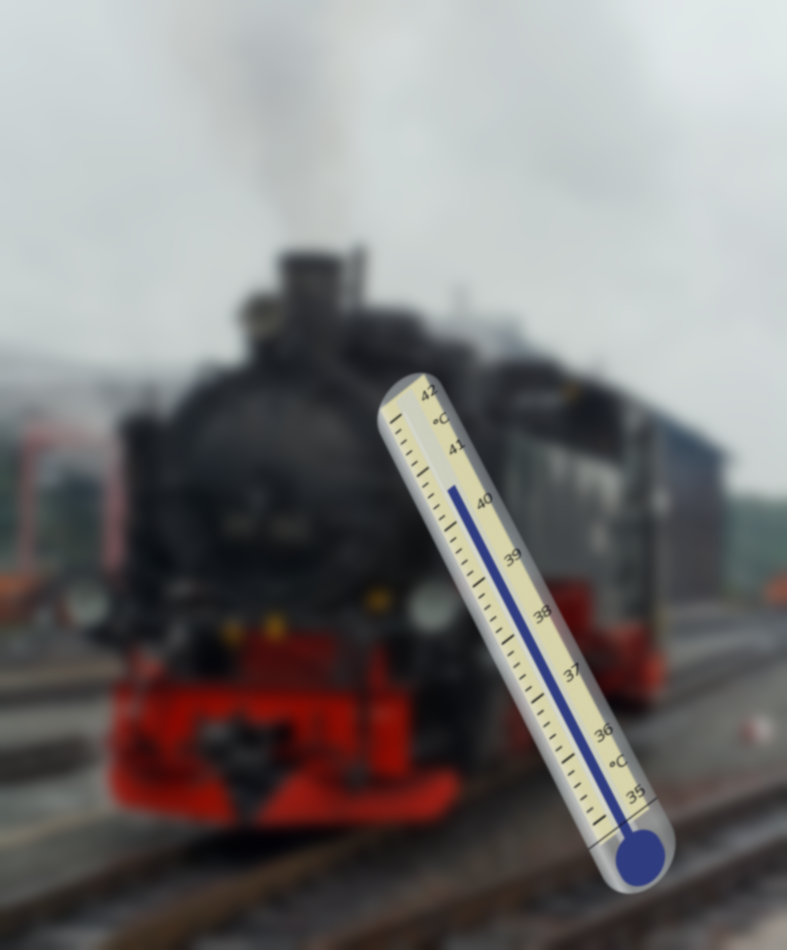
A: 40.5; °C
